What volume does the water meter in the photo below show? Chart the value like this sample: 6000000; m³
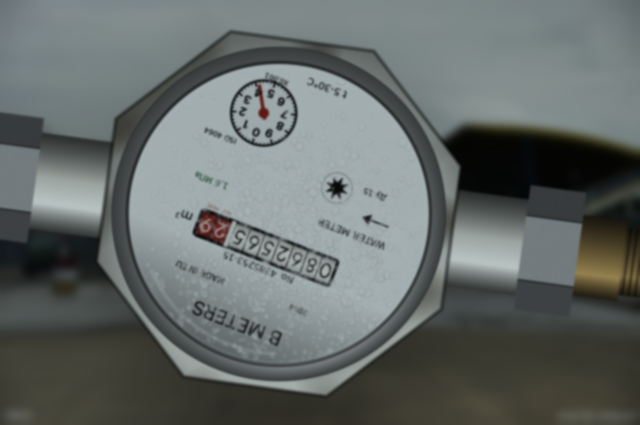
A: 862565.294; m³
